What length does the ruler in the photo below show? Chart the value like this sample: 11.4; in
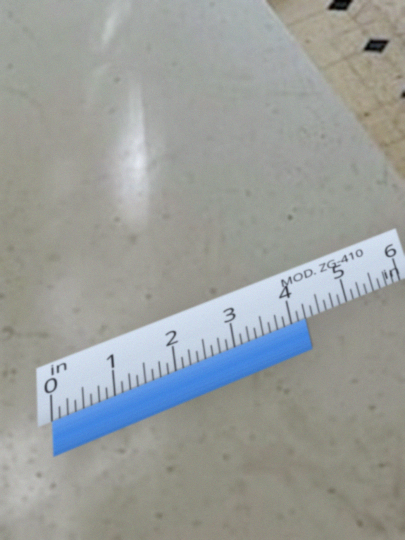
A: 4.25; in
